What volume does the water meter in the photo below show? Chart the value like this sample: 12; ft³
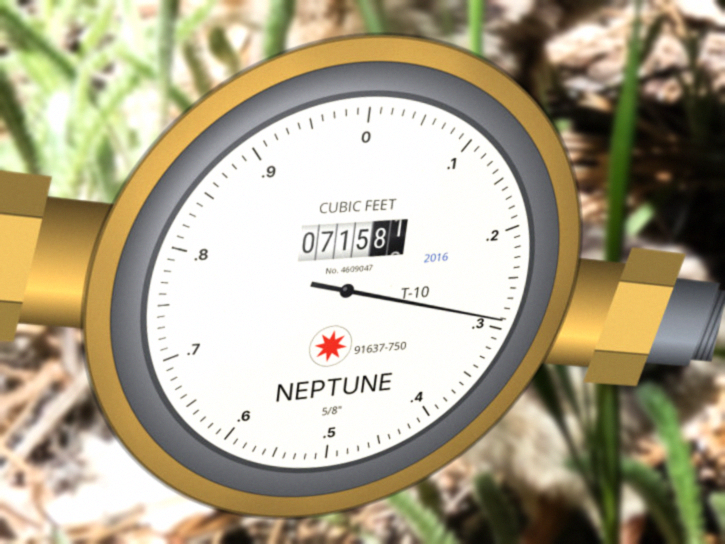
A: 71581.29; ft³
